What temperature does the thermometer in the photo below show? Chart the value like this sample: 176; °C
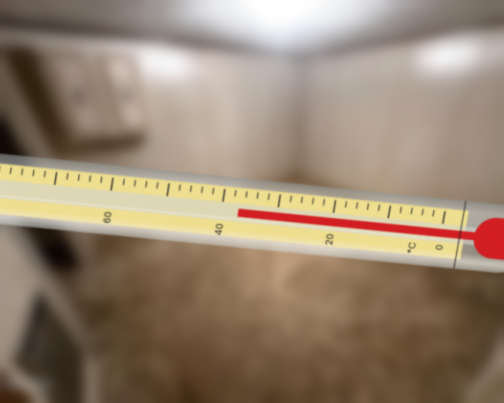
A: 37; °C
